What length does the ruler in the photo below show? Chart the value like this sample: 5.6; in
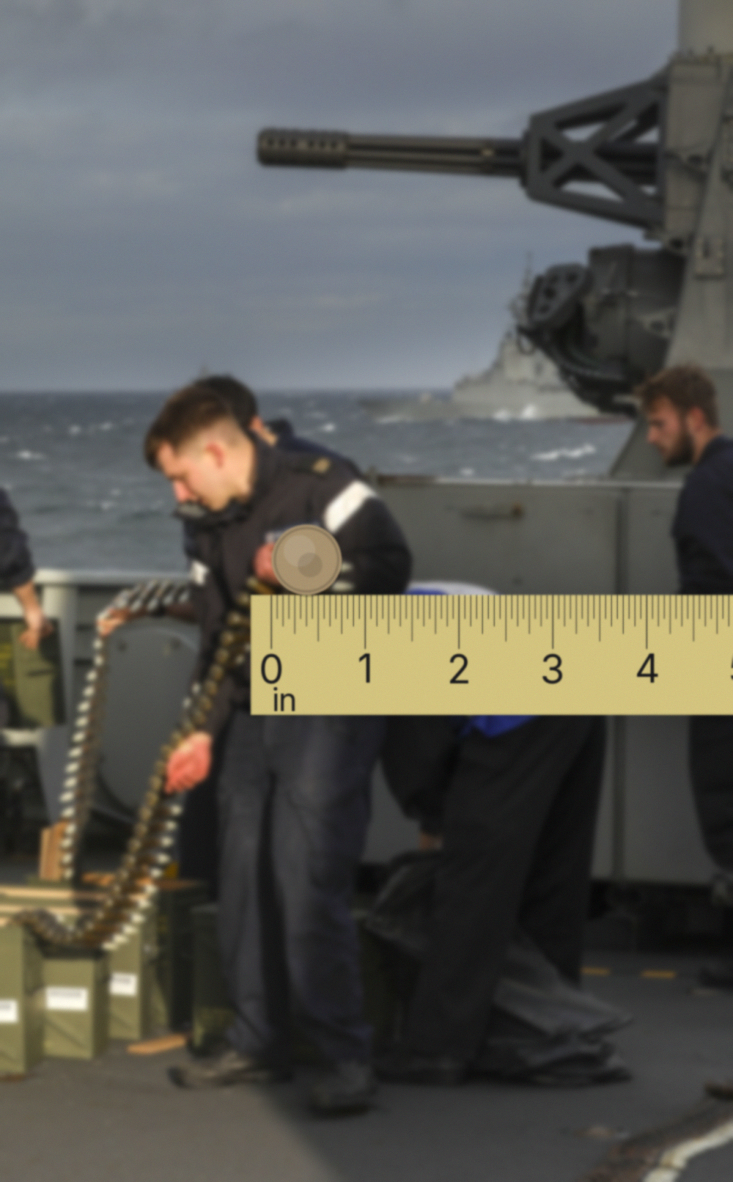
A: 0.75; in
